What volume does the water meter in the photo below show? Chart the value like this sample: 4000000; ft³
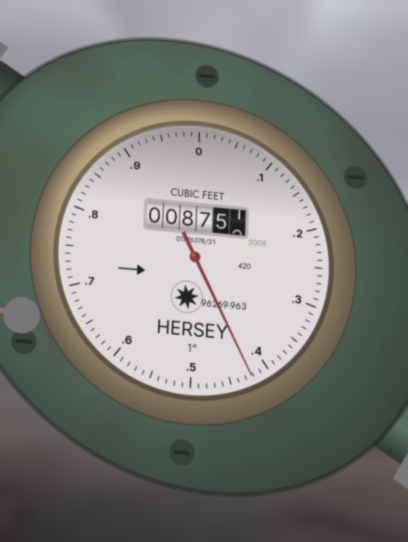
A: 8751.42; ft³
